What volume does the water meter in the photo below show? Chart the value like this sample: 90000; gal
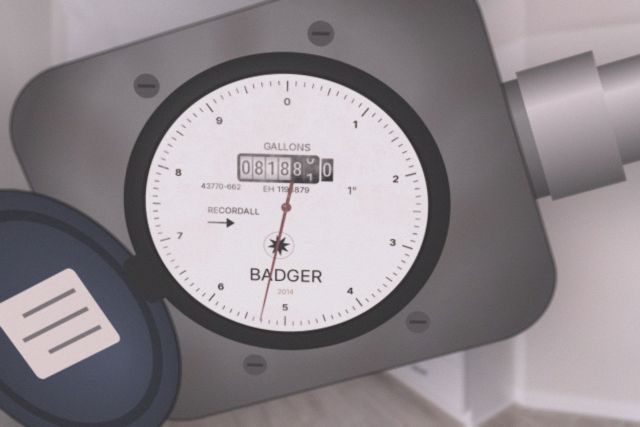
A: 818805.3; gal
